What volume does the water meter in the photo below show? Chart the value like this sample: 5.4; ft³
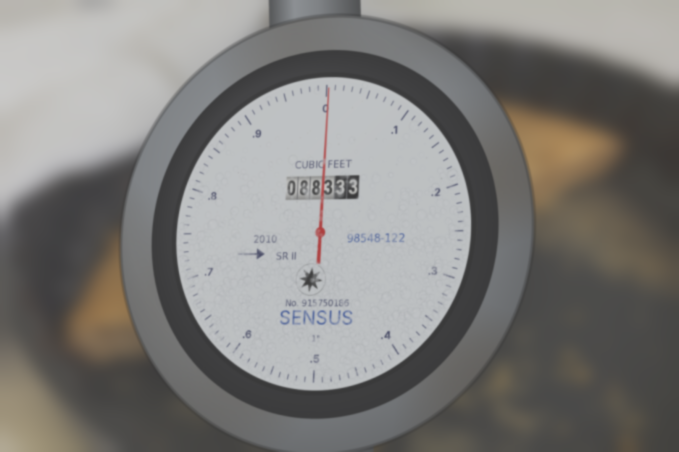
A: 88333.00; ft³
